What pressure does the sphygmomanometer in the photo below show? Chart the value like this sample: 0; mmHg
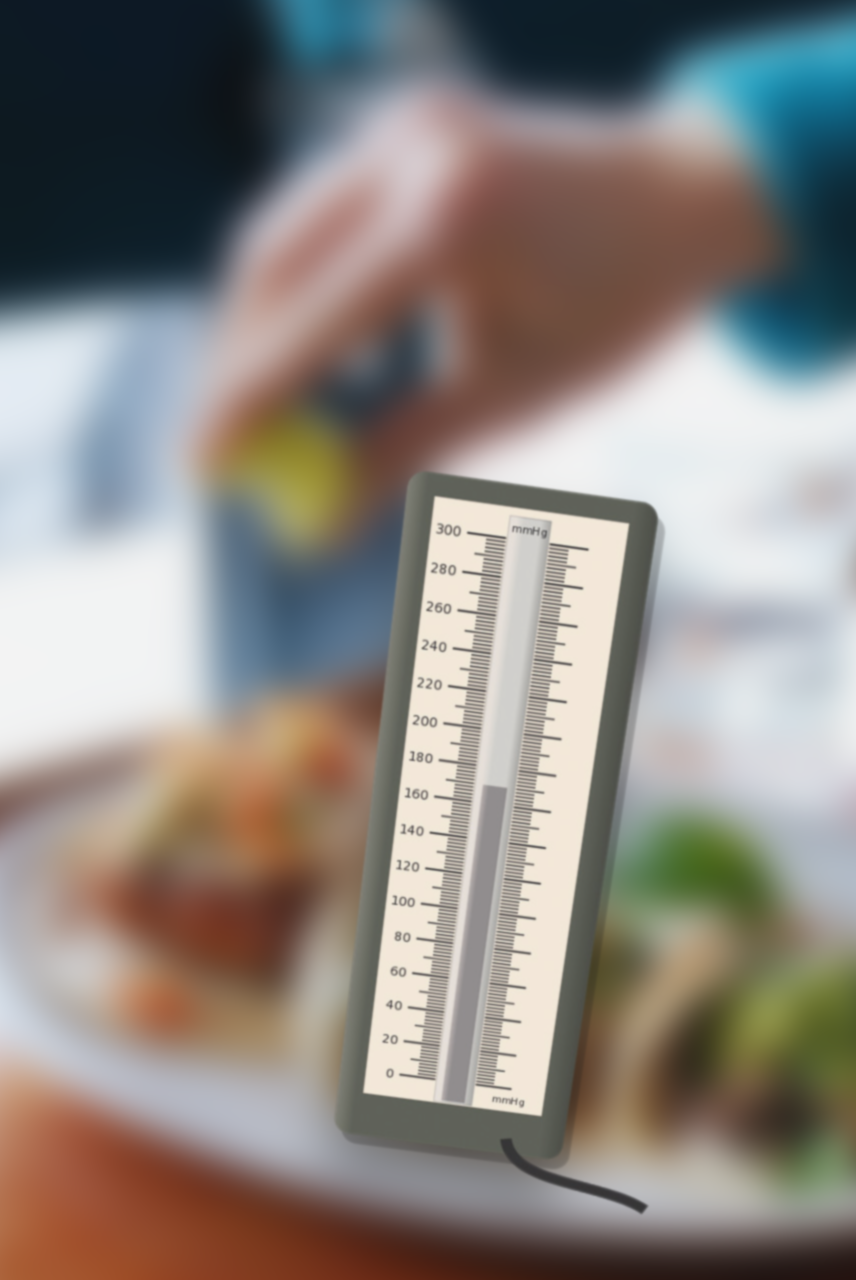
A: 170; mmHg
